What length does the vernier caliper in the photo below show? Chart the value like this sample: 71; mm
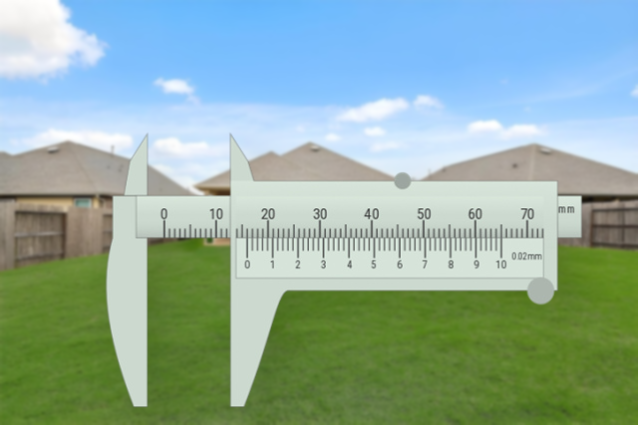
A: 16.0; mm
